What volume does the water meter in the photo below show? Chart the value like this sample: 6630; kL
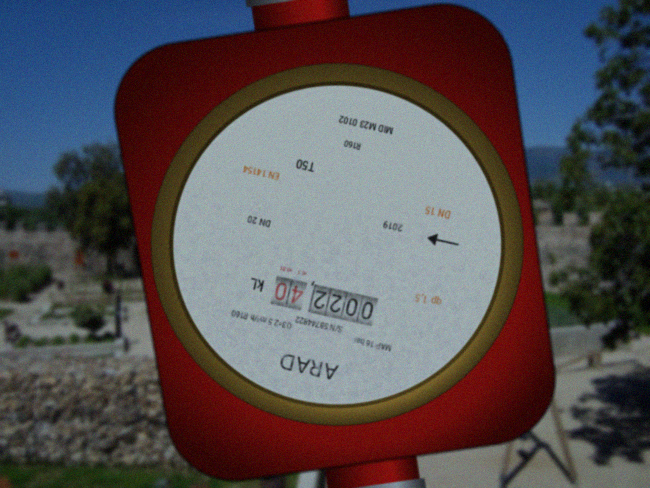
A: 22.40; kL
